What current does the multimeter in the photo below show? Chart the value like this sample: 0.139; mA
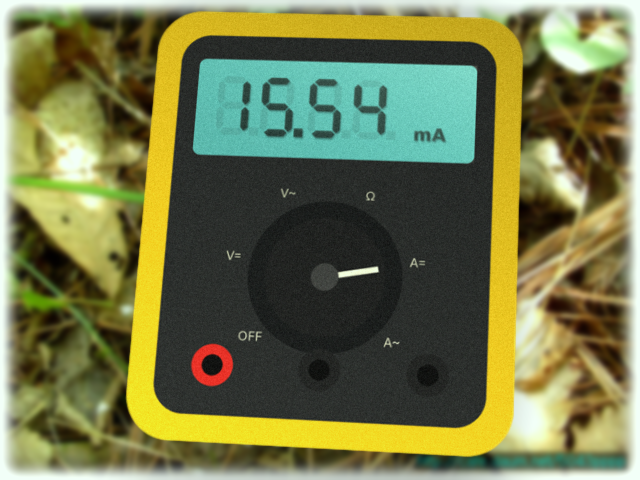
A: 15.54; mA
